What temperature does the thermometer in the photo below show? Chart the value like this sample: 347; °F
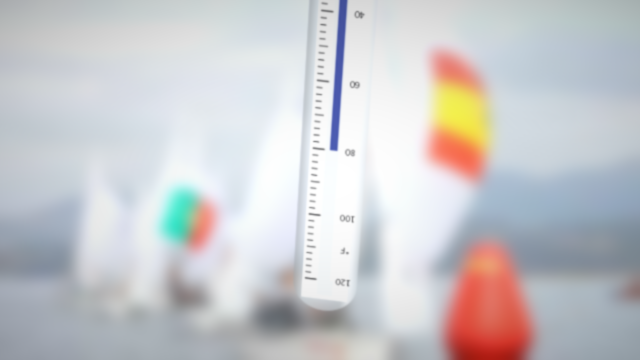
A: 80; °F
